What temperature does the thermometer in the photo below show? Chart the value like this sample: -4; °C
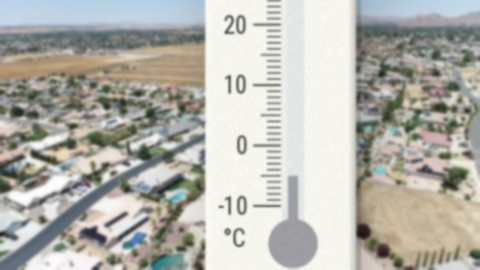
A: -5; °C
